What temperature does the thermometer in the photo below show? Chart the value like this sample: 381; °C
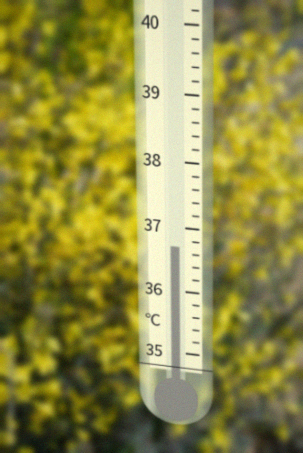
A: 36.7; °C
